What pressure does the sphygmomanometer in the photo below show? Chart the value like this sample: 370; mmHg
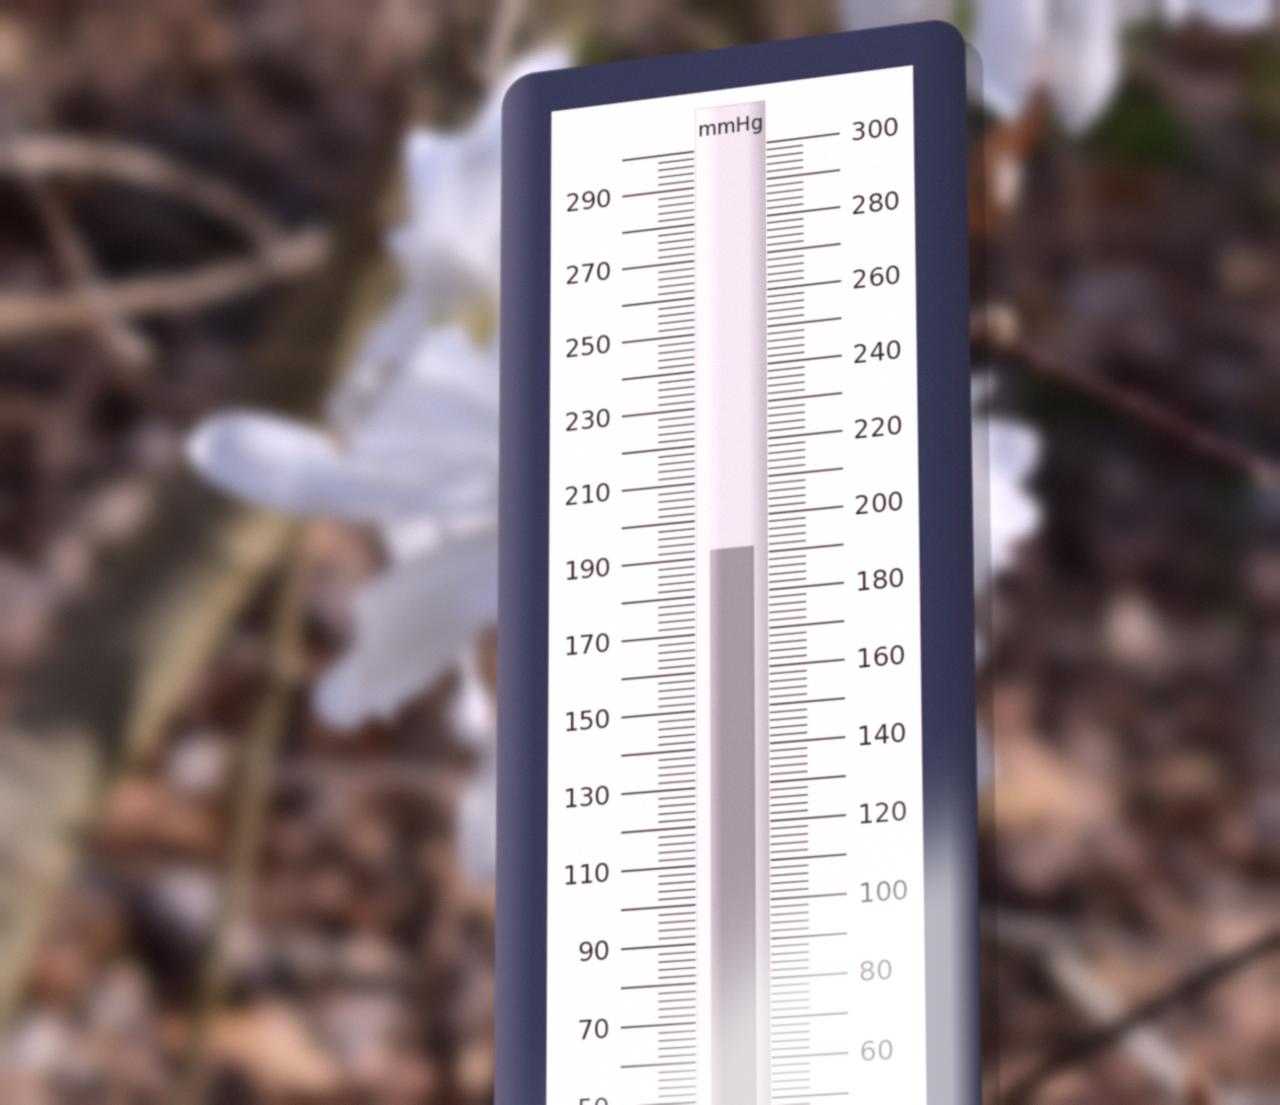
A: 192; mmHg
